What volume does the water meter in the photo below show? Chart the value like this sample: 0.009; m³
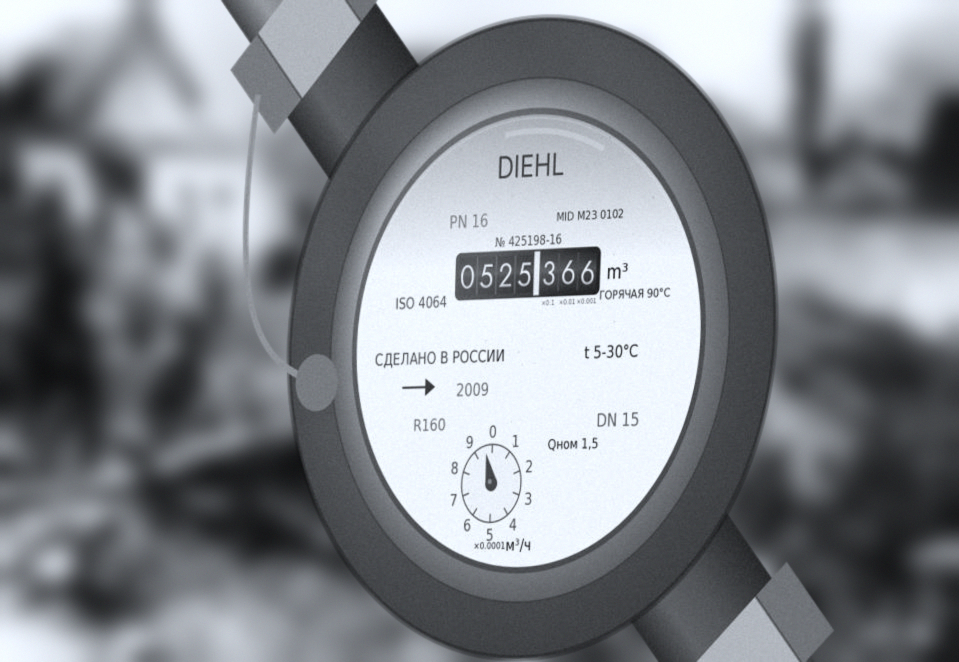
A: 525.3659; m³
